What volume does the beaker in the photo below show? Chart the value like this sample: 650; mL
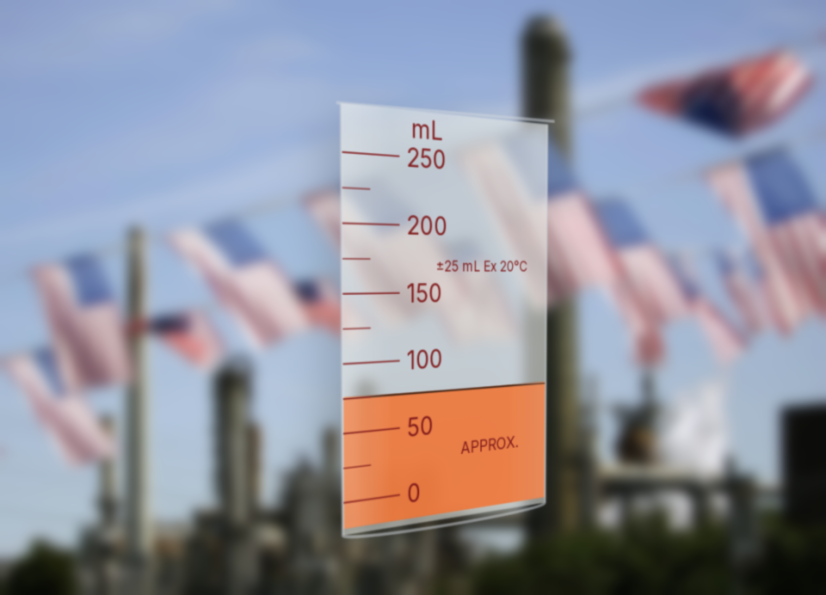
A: 75; mL
